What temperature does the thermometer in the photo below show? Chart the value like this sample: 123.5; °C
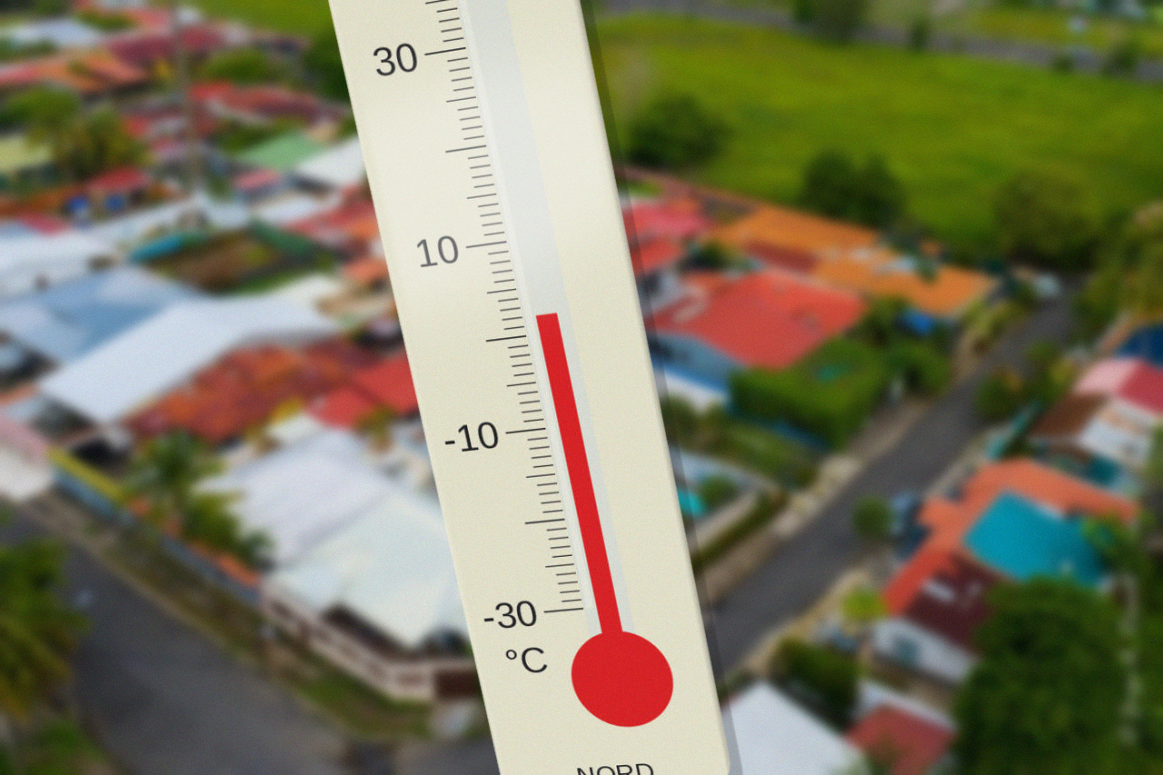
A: 2; °C
